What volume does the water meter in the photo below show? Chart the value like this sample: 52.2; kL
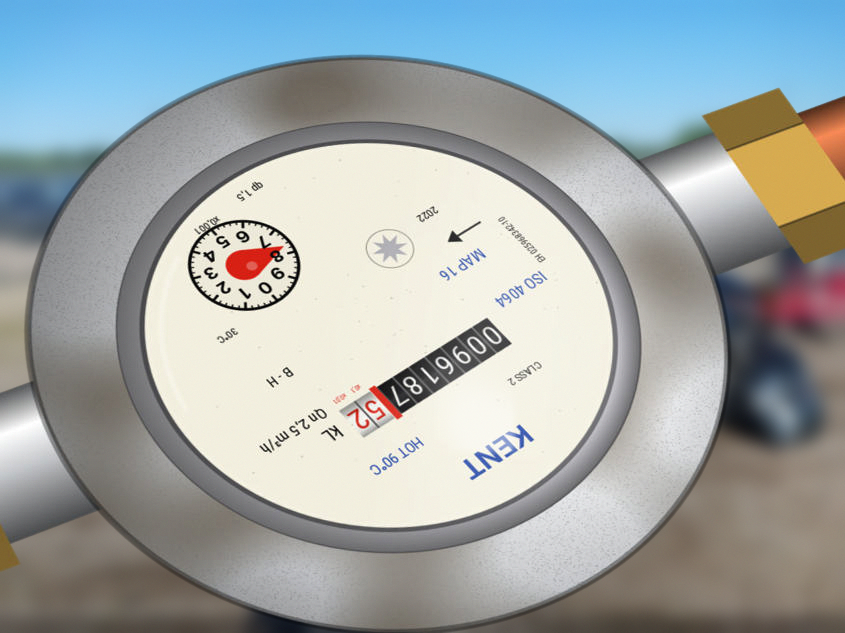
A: 96187.527; kL
